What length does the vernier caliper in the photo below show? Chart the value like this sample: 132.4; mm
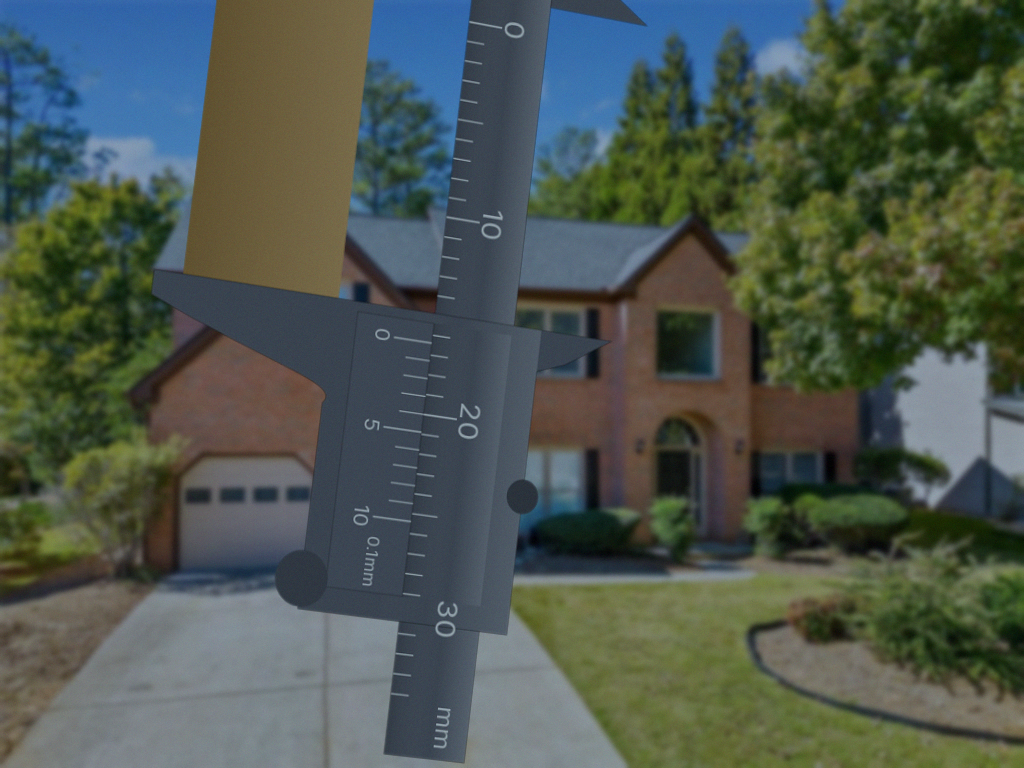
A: 16.4; mm
